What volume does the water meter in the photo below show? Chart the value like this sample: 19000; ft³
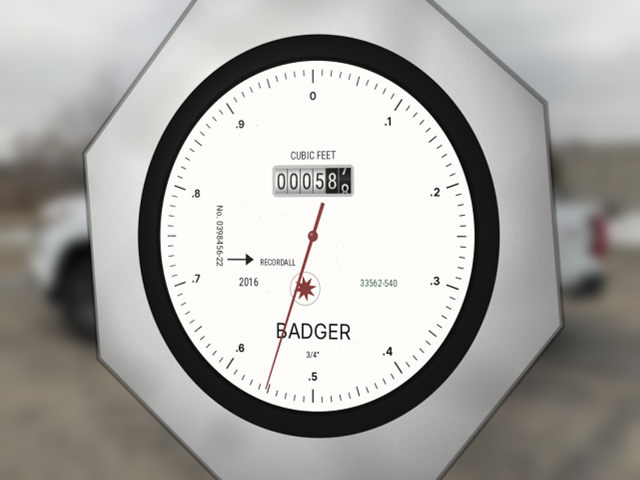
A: 587.55; ft³
